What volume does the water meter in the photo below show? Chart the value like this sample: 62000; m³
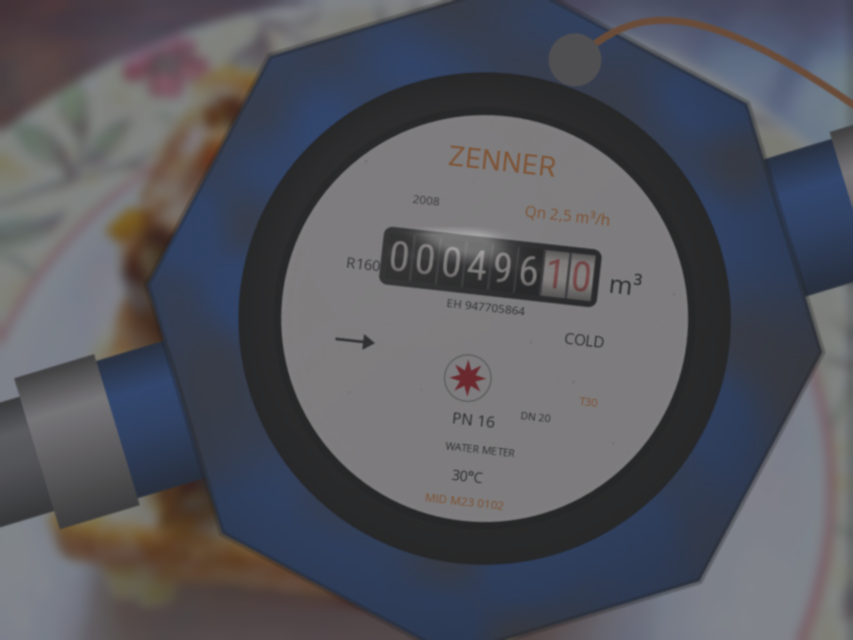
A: 496.10; m³
